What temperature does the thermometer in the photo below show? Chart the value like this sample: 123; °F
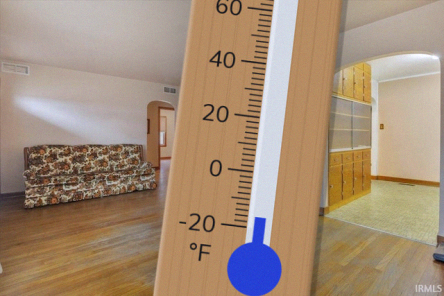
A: -16; °F
